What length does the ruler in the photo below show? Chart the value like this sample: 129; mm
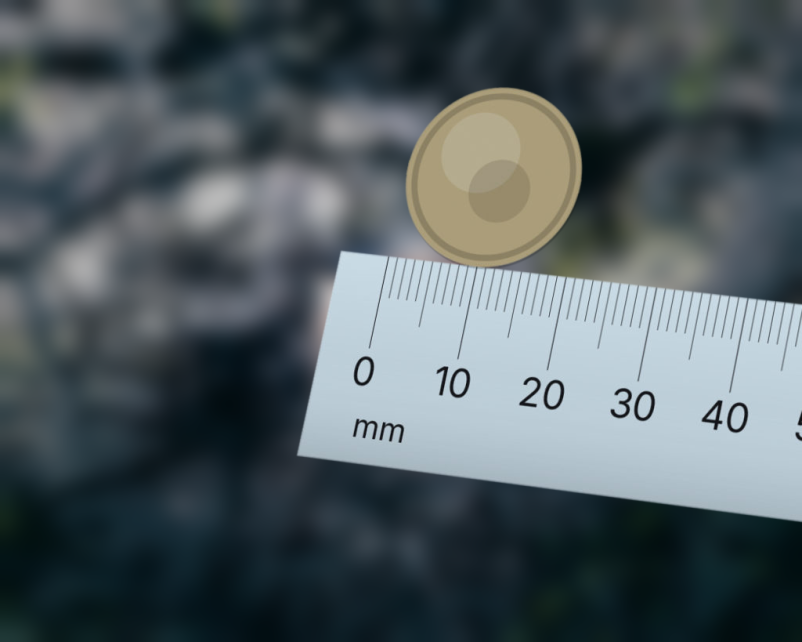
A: 19.5; mm
